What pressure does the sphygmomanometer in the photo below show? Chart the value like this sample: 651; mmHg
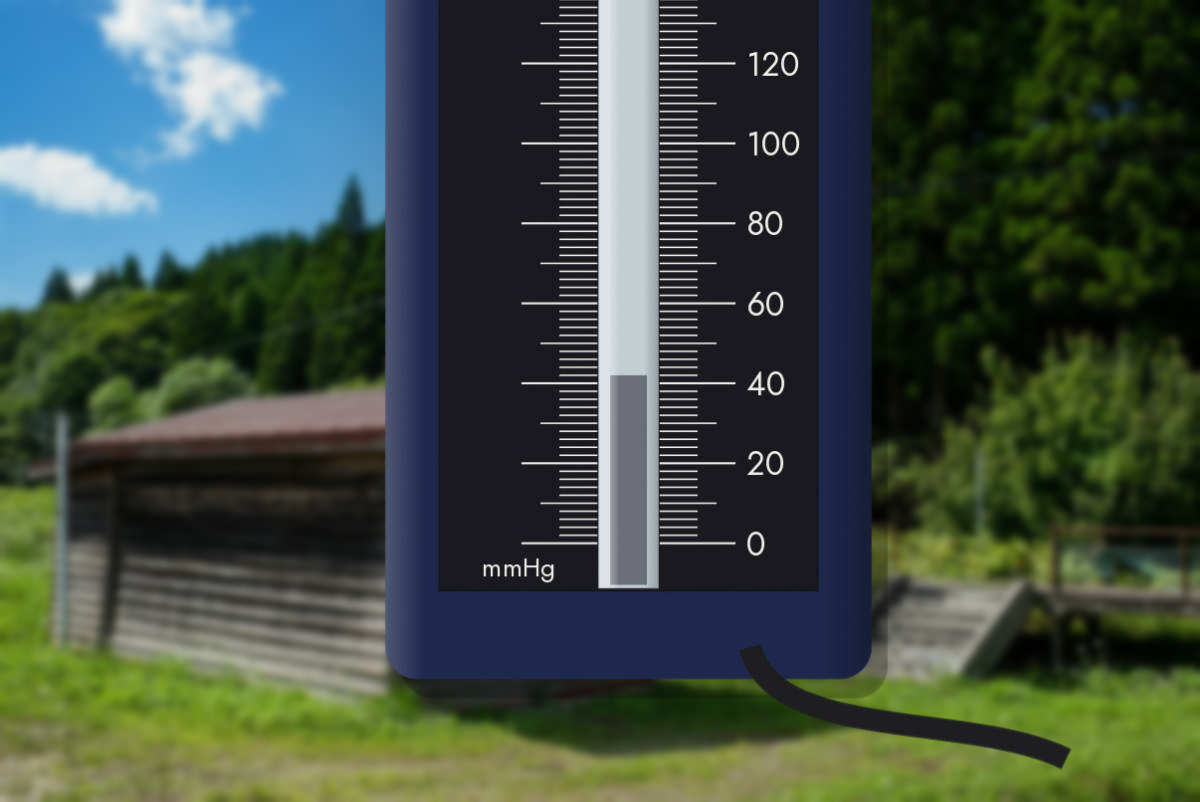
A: 42; mmHg
